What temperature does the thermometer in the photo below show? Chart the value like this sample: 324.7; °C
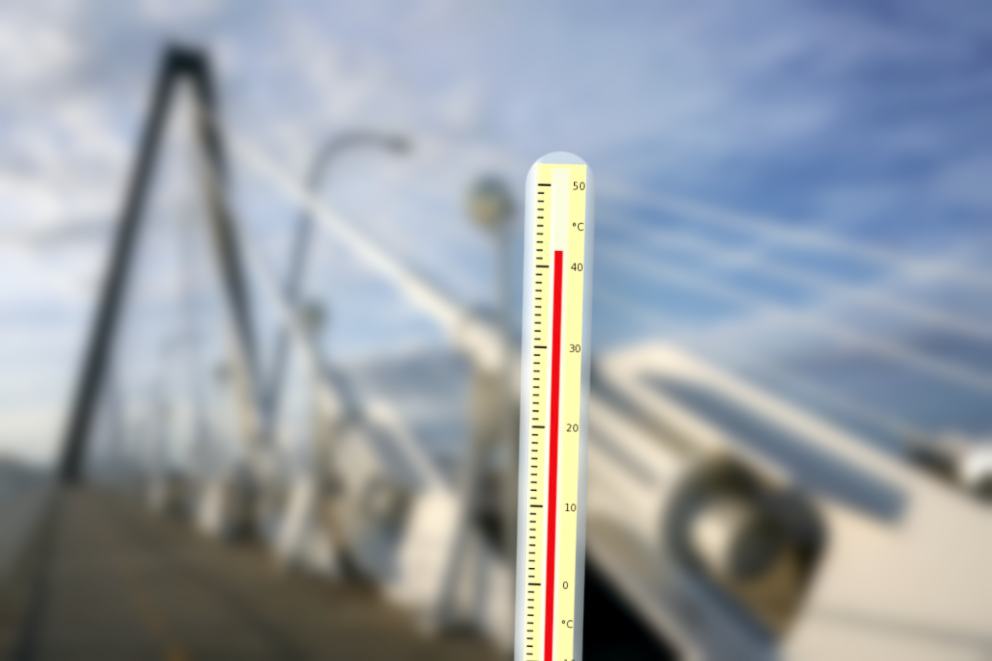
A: 42; °C
